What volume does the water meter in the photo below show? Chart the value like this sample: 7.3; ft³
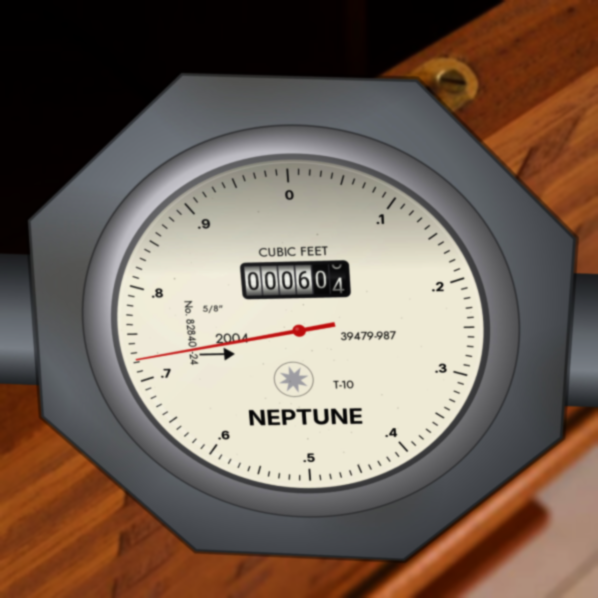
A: 603.72; ft³
